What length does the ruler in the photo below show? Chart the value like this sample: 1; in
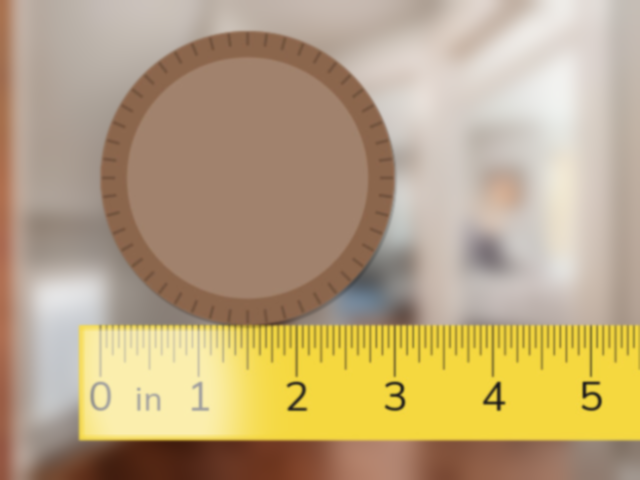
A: 3; in
